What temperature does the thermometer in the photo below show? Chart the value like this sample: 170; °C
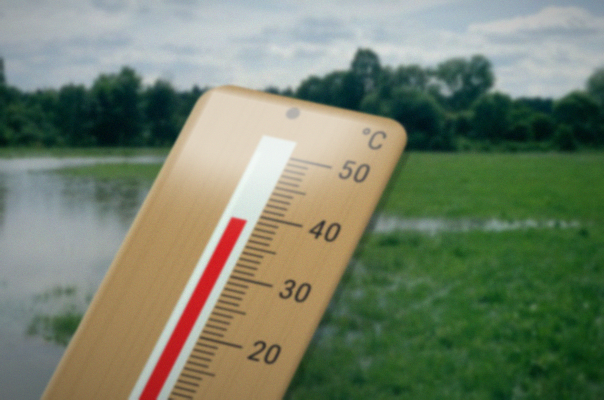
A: 39; °C
